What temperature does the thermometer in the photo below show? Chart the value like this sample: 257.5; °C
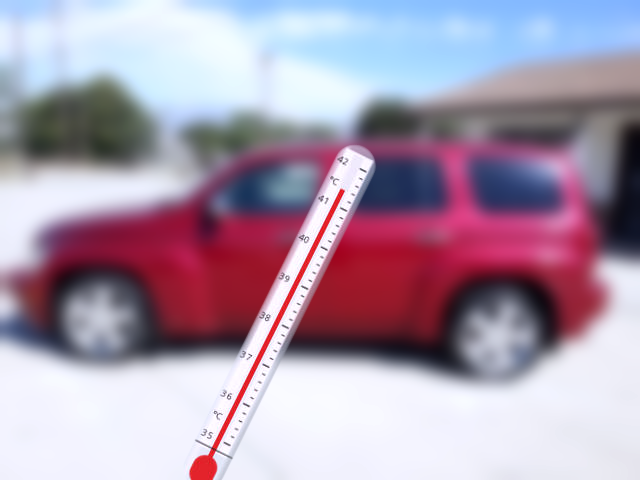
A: 41.4; °C
